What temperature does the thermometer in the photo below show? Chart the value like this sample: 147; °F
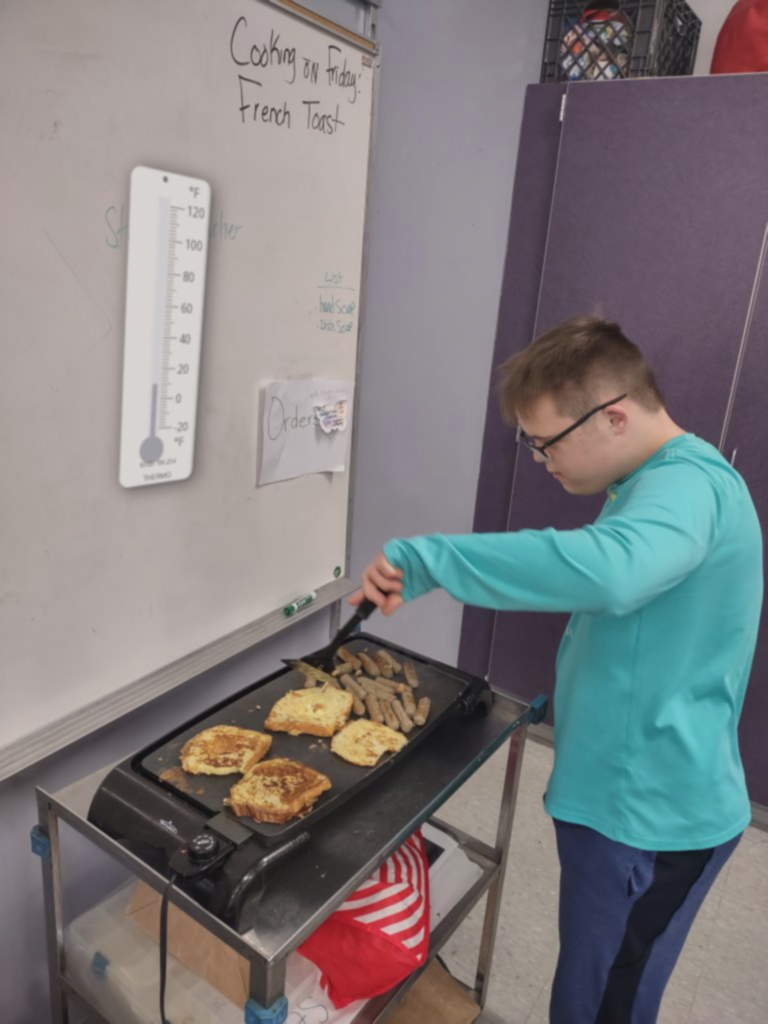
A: 10; °F
